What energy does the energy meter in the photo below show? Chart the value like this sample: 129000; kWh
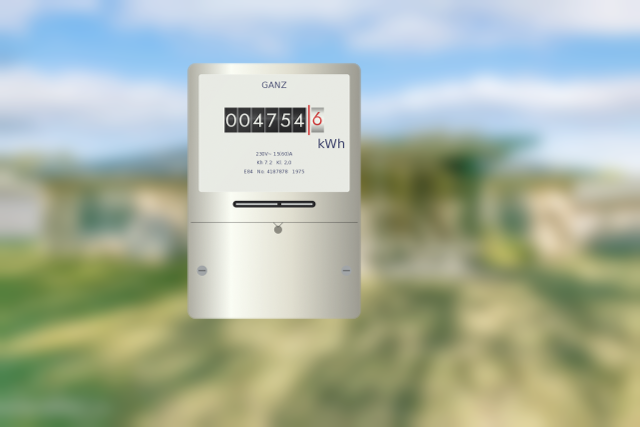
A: 4754.6; kWh
